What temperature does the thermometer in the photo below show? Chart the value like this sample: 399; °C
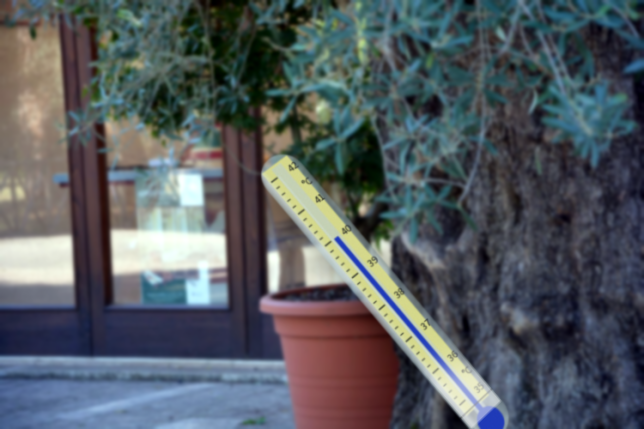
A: 40; °C
